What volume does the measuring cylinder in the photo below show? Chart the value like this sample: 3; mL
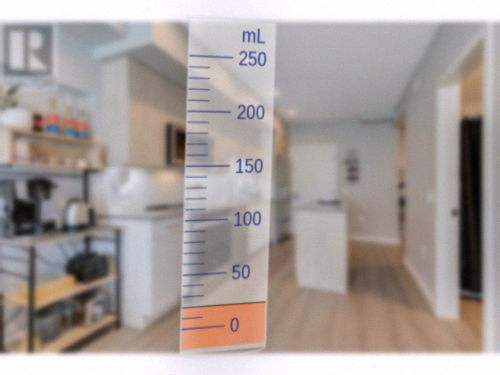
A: 20; mL
